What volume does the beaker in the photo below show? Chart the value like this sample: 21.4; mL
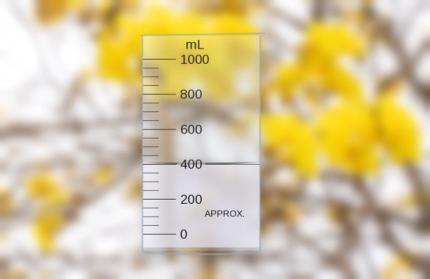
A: 400; mL
